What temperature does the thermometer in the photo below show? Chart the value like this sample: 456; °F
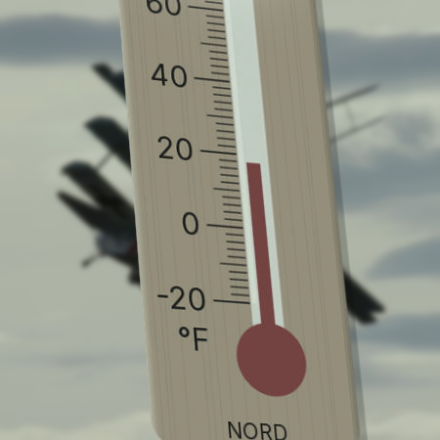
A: 18; °F
